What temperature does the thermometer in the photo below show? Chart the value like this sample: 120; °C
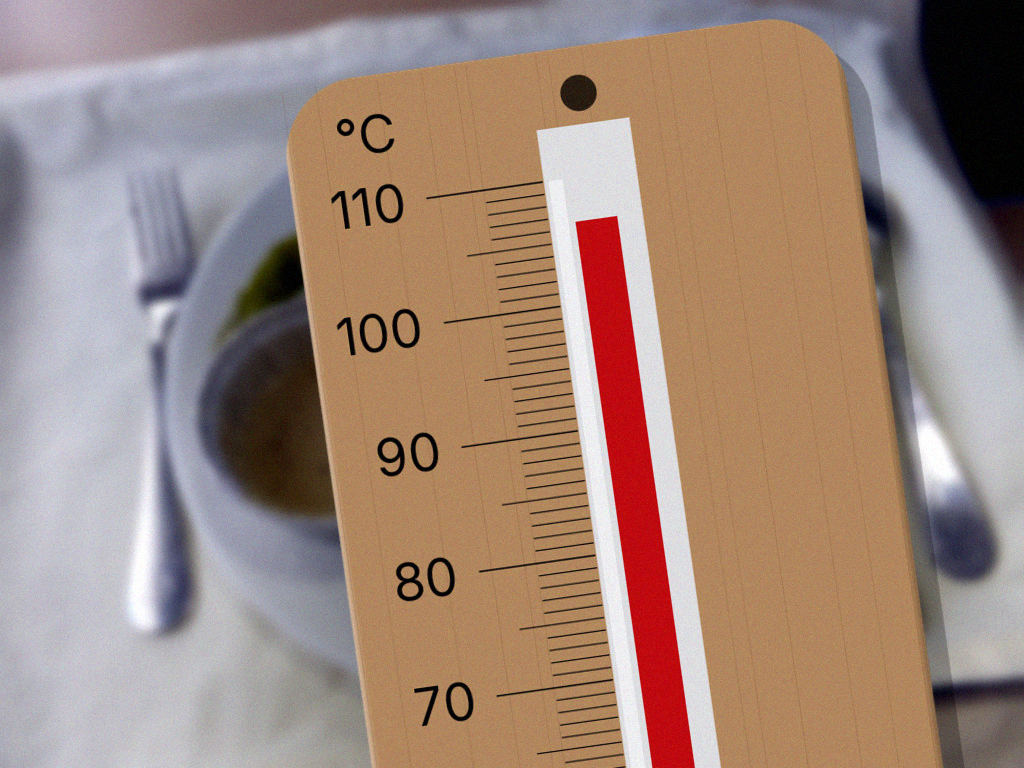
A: 106.5; °C
